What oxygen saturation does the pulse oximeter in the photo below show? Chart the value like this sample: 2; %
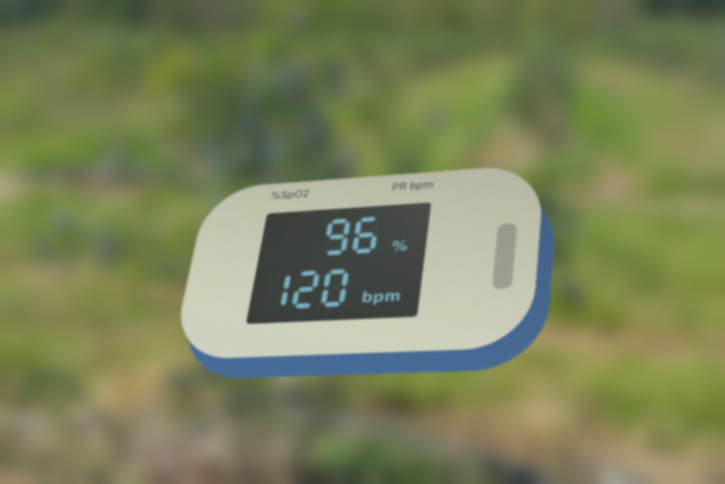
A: 96; %
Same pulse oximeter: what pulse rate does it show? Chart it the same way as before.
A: 120; bpm
